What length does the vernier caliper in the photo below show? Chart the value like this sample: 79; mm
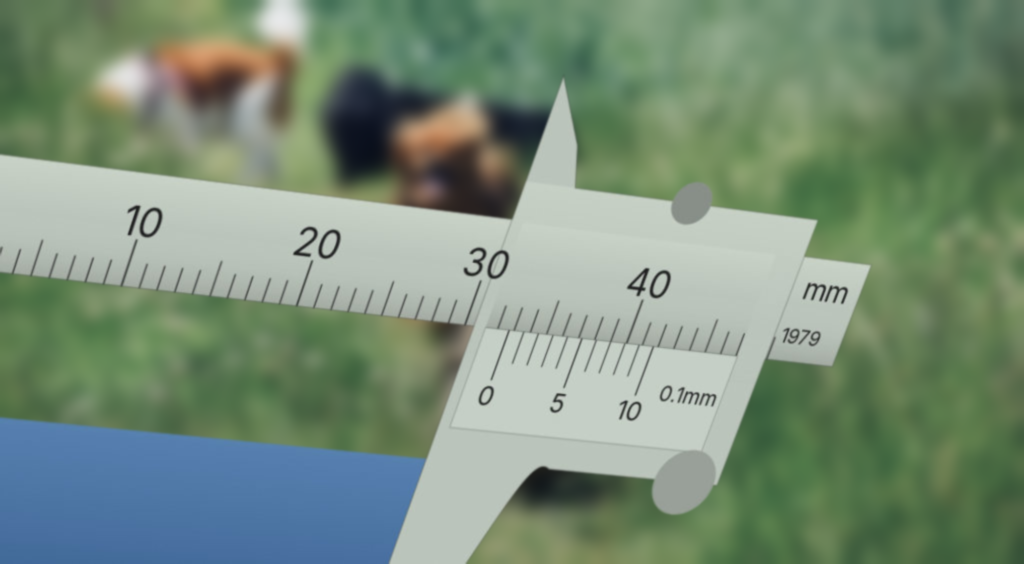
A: 32.7; mm
